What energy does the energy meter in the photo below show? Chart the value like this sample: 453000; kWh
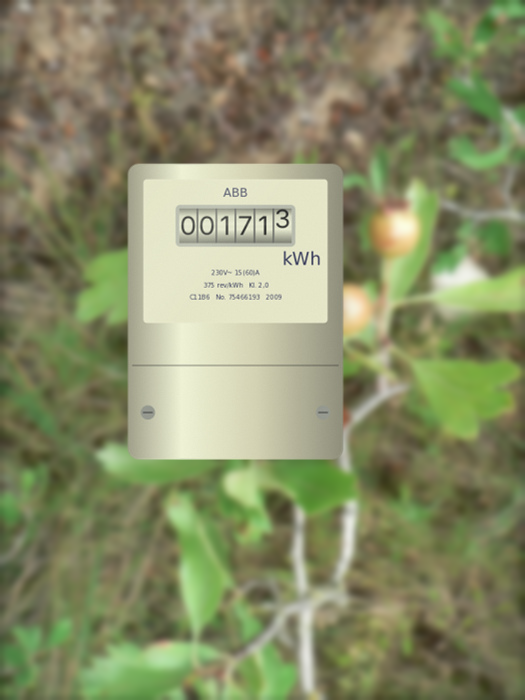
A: 1713; kWh
